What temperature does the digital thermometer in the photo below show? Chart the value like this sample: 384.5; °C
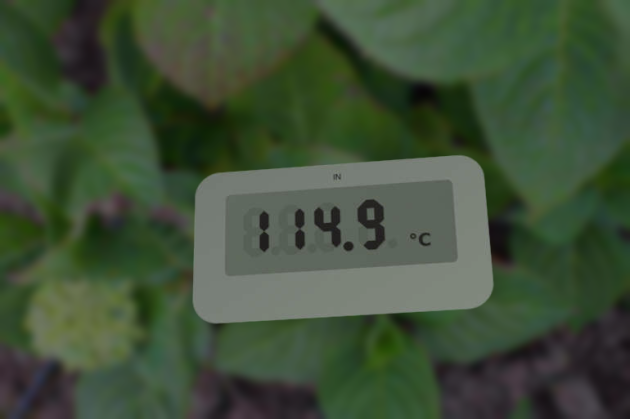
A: 114.9; °C
